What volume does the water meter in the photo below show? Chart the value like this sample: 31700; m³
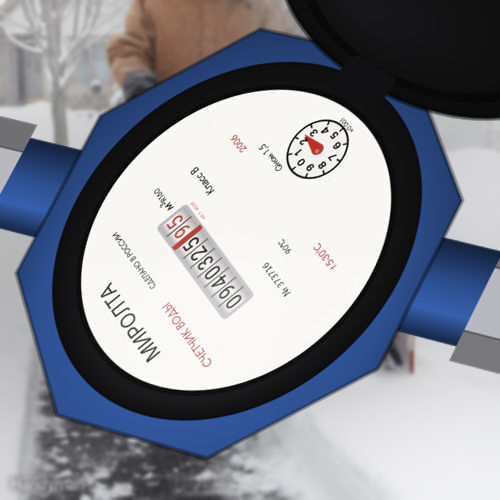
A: 940325.952; m³
